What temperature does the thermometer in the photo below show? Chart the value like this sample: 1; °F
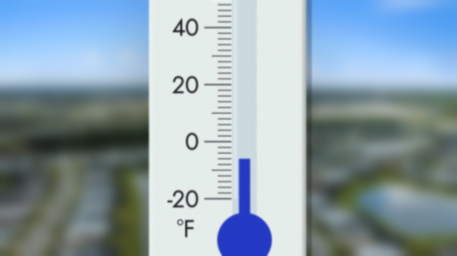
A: -6; °F
